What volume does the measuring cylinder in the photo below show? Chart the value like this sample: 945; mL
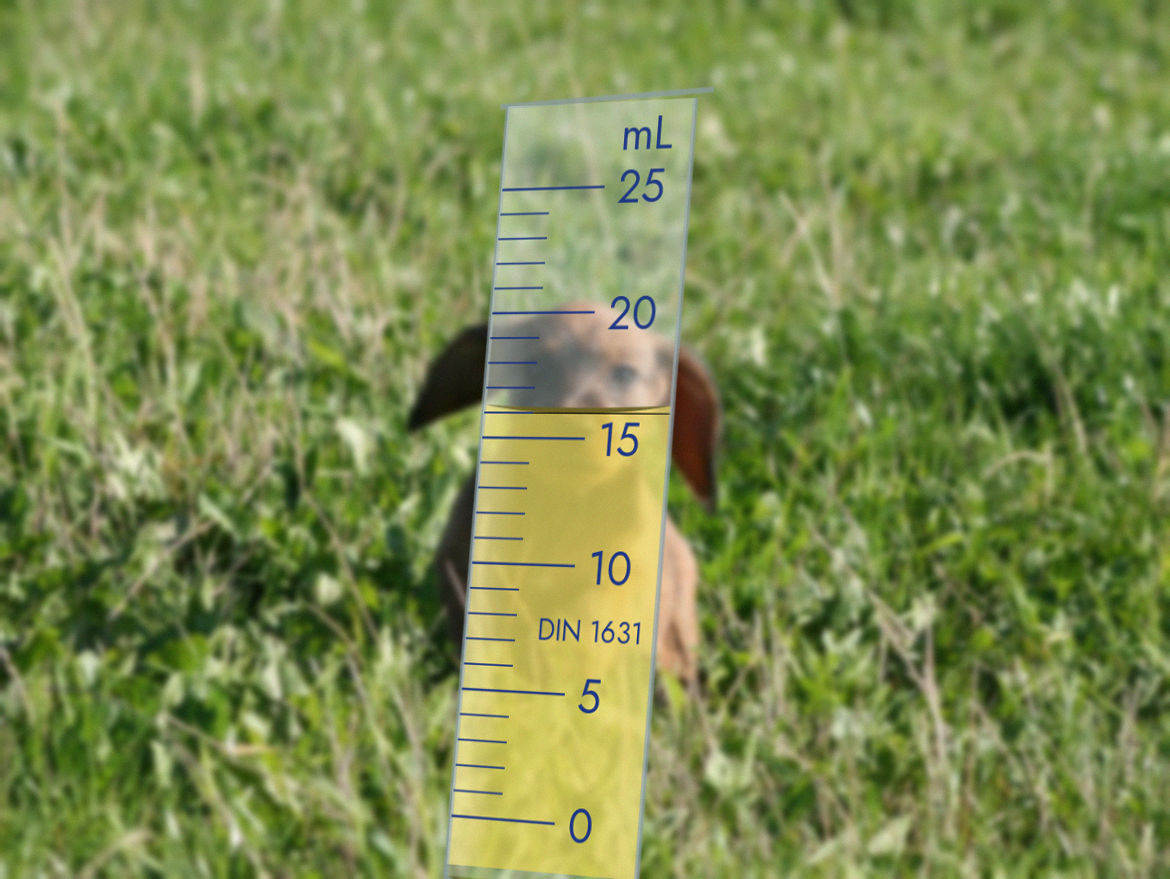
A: 16; mL
